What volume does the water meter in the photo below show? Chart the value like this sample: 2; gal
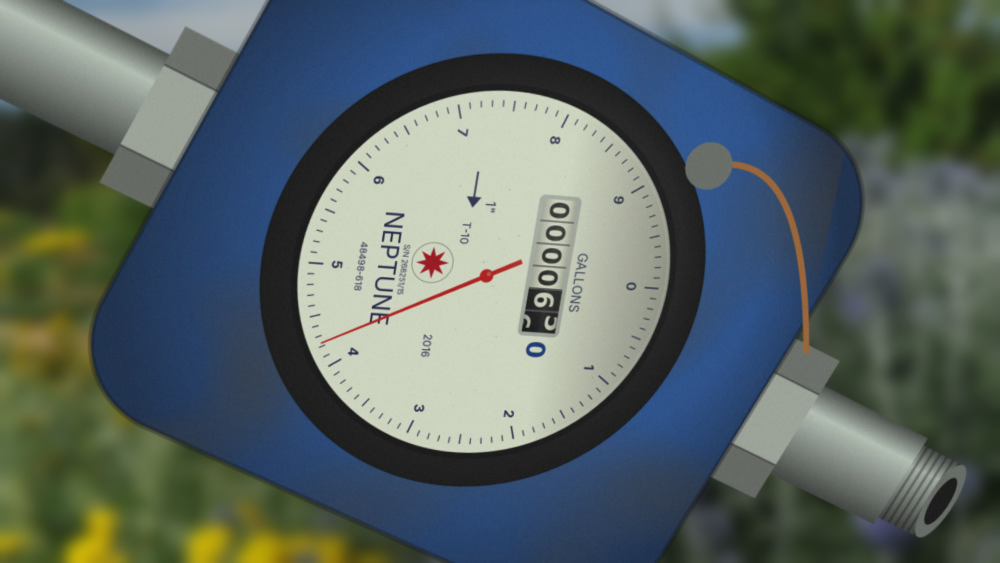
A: 654.2; gal
